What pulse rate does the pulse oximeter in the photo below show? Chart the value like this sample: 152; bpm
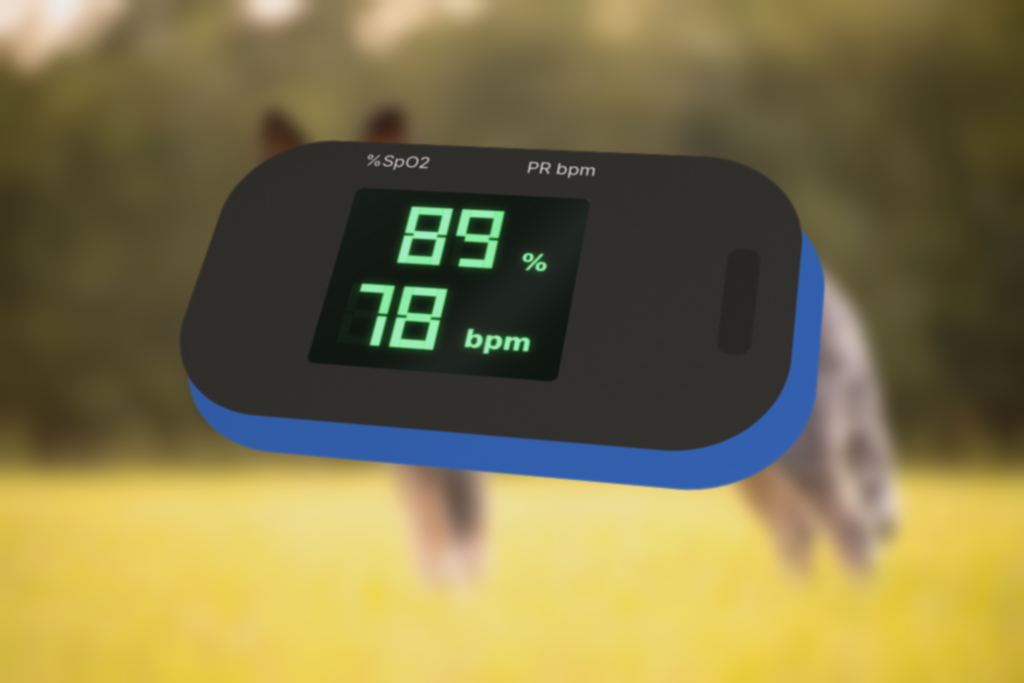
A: 78; bpm
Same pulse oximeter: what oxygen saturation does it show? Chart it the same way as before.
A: 89; %
